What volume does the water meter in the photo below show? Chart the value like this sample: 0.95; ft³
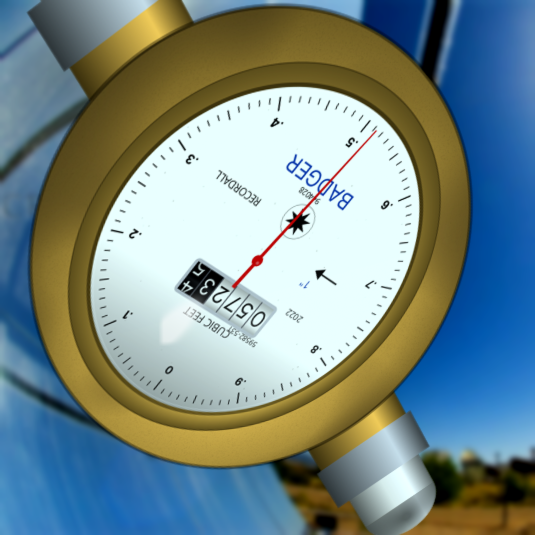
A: 57234.51; ft³
